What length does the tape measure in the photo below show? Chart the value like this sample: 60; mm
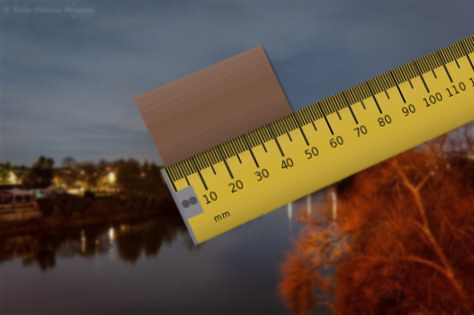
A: 50; mm
